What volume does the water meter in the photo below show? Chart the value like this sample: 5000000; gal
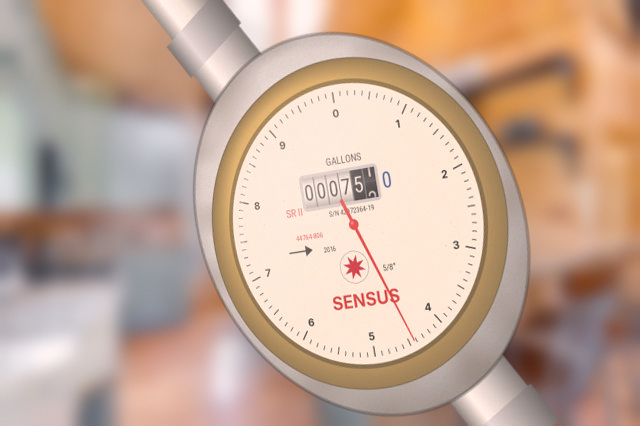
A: 7514.4; gal
